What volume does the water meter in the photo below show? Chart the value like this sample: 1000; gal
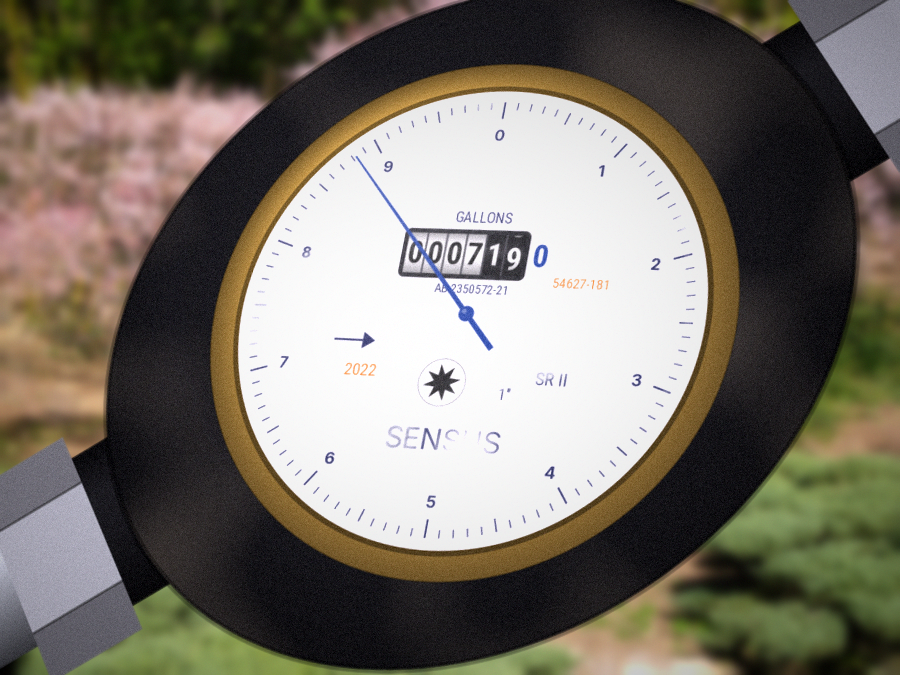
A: 7188.8; gal
